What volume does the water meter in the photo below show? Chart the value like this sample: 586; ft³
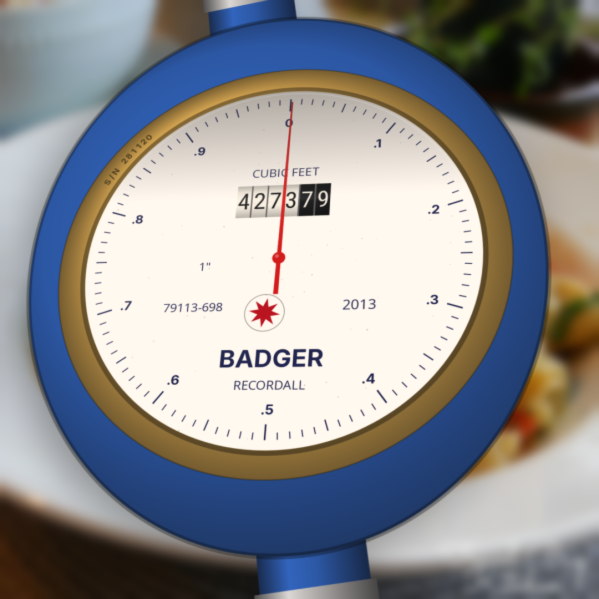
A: 427379.00; ft³
